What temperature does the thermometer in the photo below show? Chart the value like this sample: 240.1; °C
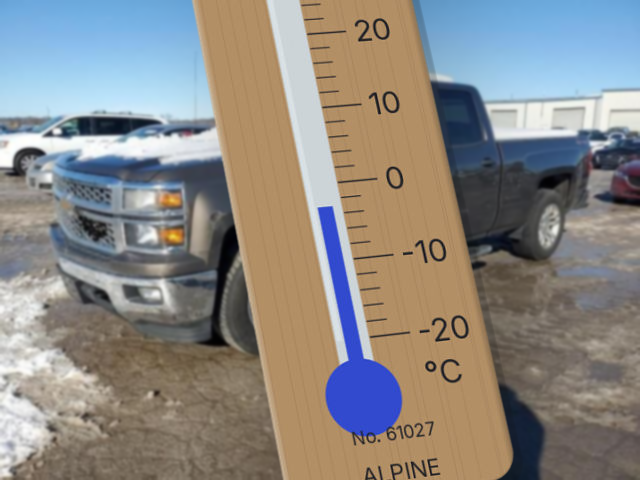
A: -3; °C
